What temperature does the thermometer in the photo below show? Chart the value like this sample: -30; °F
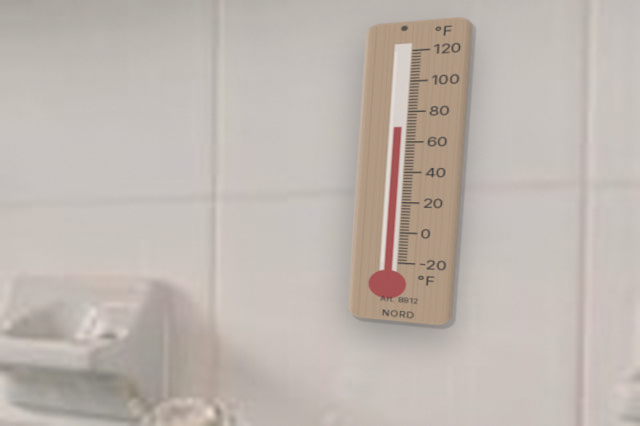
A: 70; °F
